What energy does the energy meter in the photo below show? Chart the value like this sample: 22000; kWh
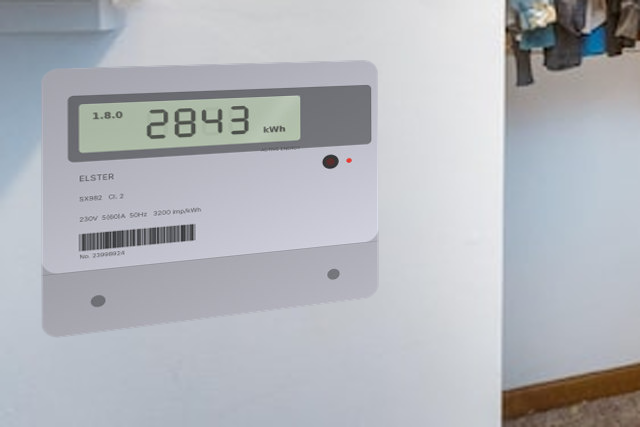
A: 2843; kWh
